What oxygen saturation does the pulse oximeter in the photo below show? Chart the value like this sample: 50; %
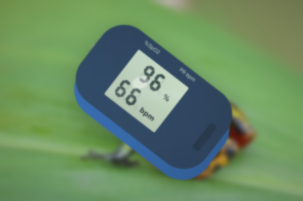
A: 96; %
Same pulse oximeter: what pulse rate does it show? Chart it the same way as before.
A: 66; bpm
